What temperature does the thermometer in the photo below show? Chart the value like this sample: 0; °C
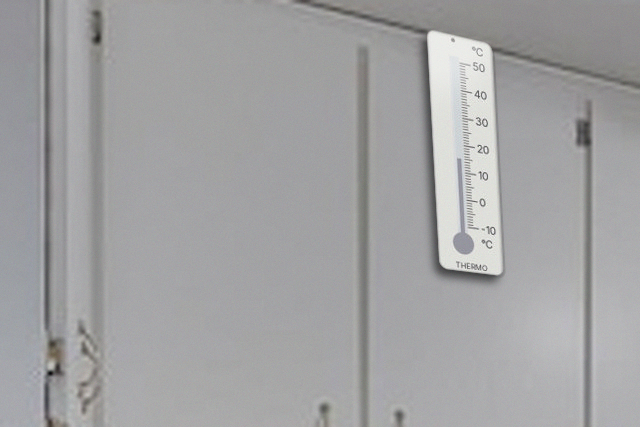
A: 15; °C
